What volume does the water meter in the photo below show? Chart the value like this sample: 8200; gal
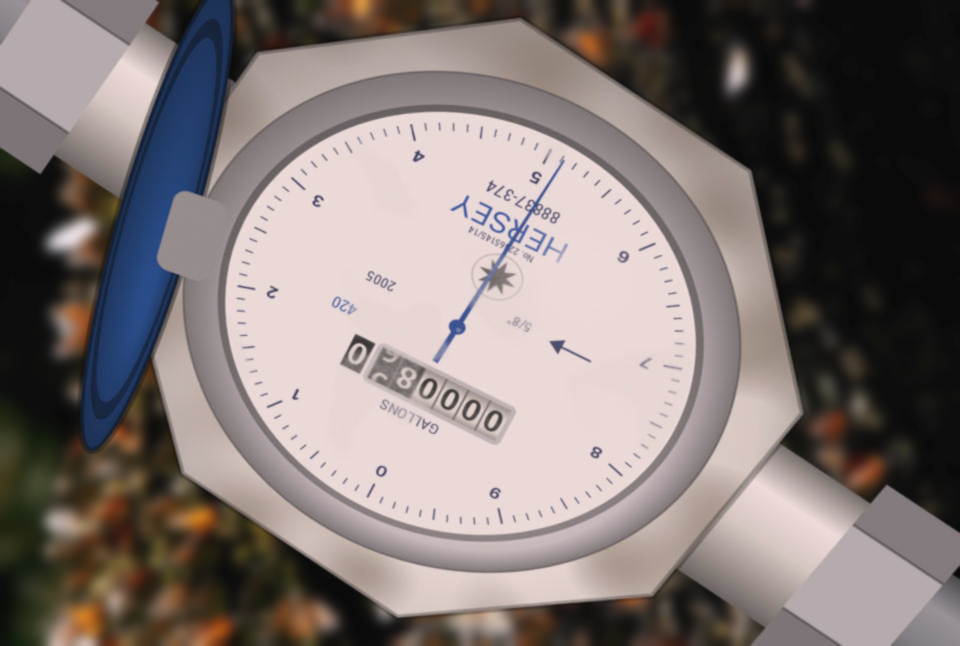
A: 855.1; gal
